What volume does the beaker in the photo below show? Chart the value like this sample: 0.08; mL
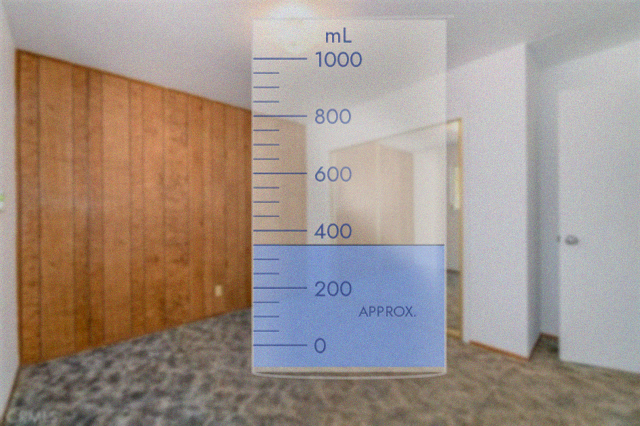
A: 350; mL
